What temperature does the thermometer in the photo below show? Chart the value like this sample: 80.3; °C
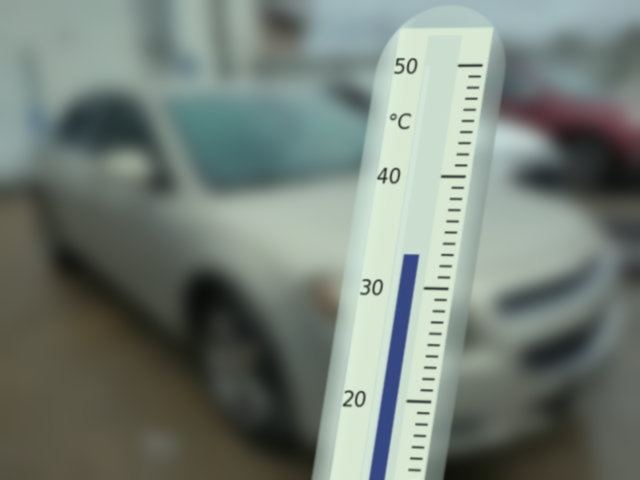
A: 33; °C
